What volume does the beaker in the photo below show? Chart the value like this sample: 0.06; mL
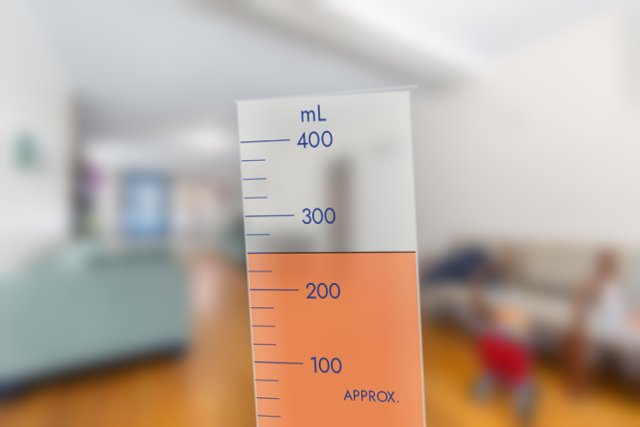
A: 250; mL
